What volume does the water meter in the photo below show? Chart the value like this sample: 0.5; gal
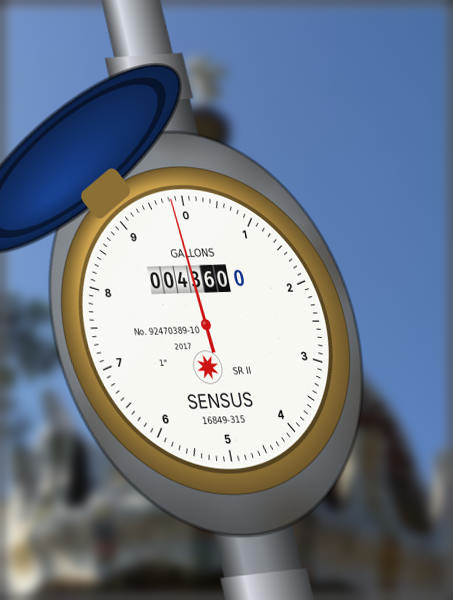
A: 43599.8; gal
